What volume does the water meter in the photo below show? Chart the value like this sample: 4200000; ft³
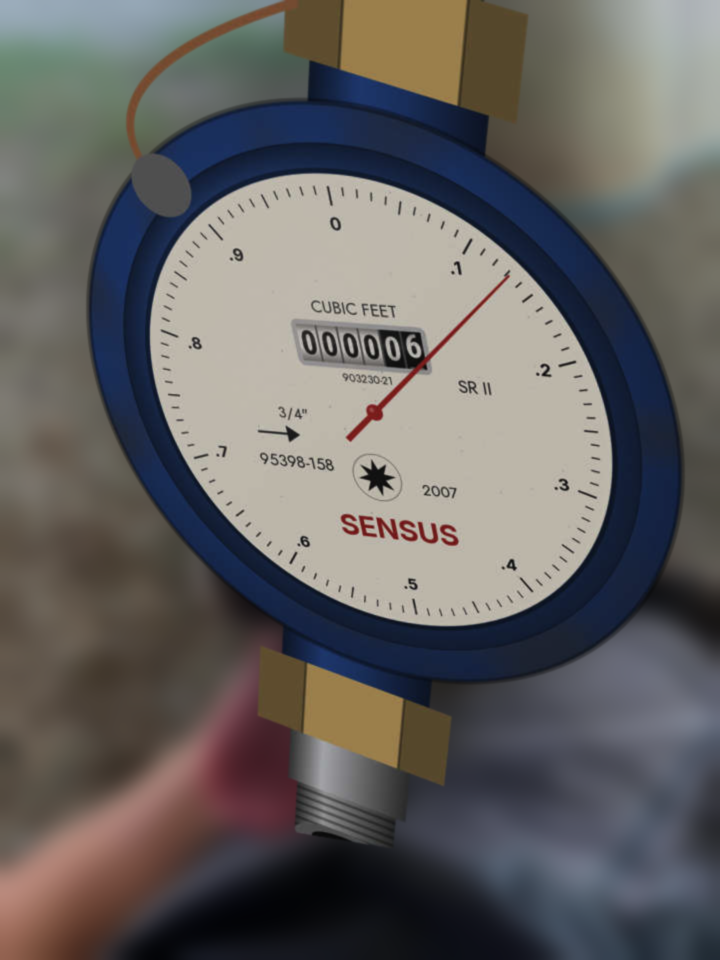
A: 6.13; ft³
